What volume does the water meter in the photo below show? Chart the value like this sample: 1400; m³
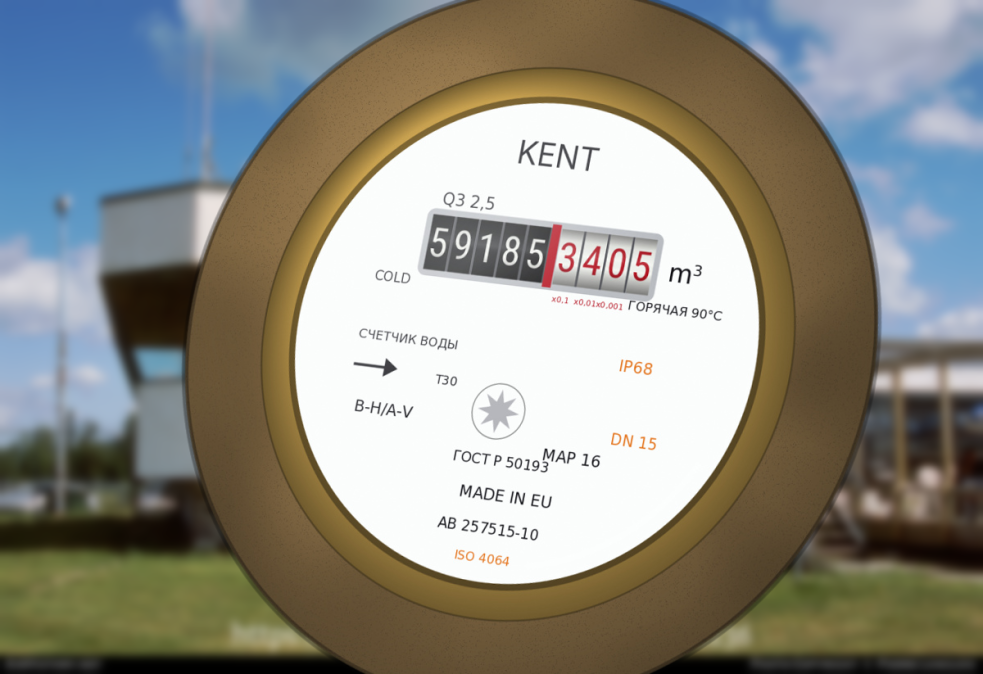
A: 59185.3405; m³
